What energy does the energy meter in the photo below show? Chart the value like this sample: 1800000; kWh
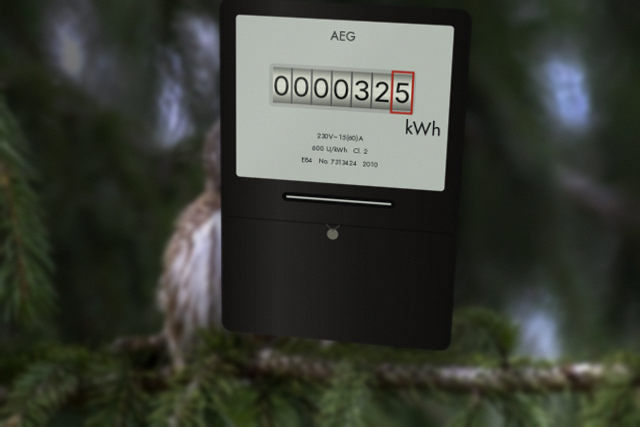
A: 32.5; kWh
